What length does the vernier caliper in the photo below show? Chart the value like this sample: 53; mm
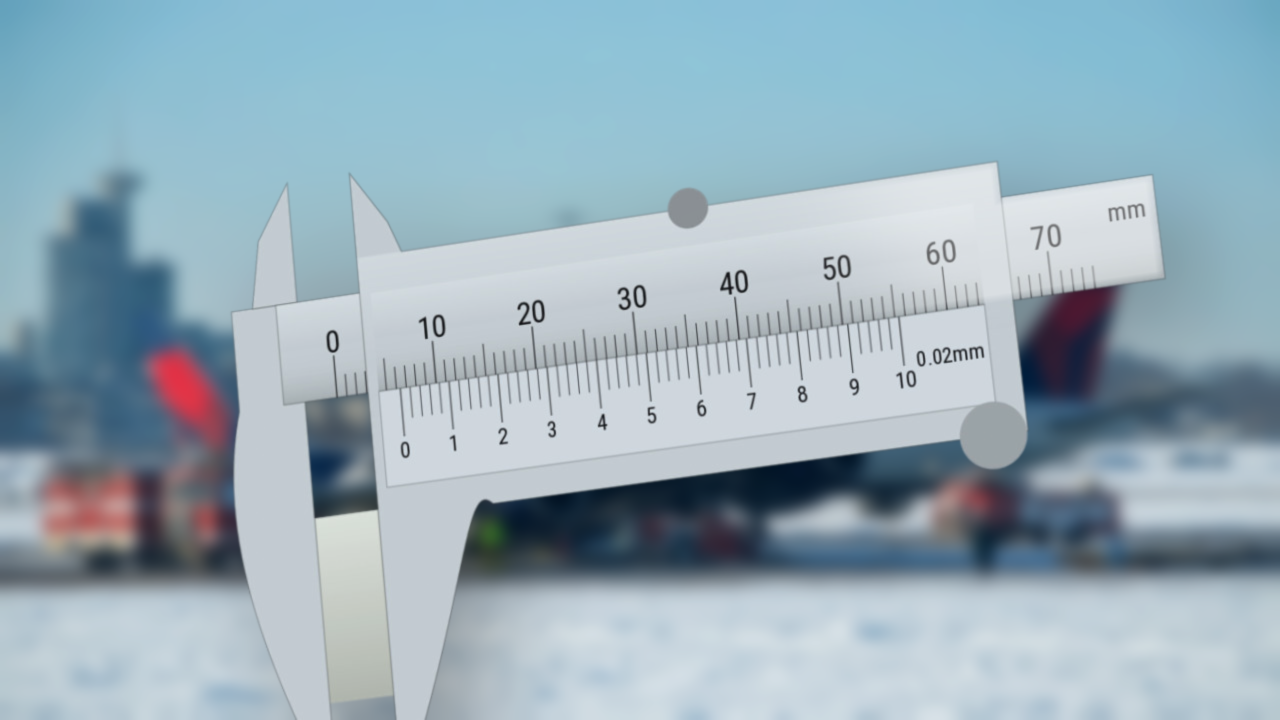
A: 6.4; mm
